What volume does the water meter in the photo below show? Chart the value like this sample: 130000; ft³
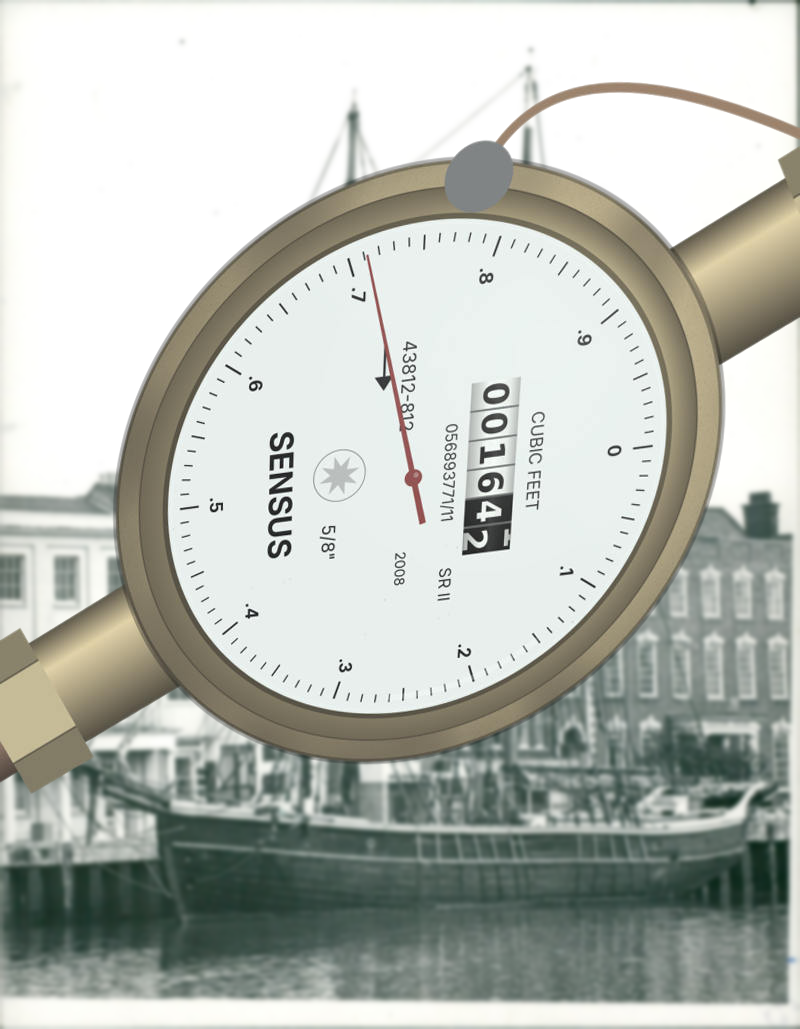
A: 1641.71; ft³
